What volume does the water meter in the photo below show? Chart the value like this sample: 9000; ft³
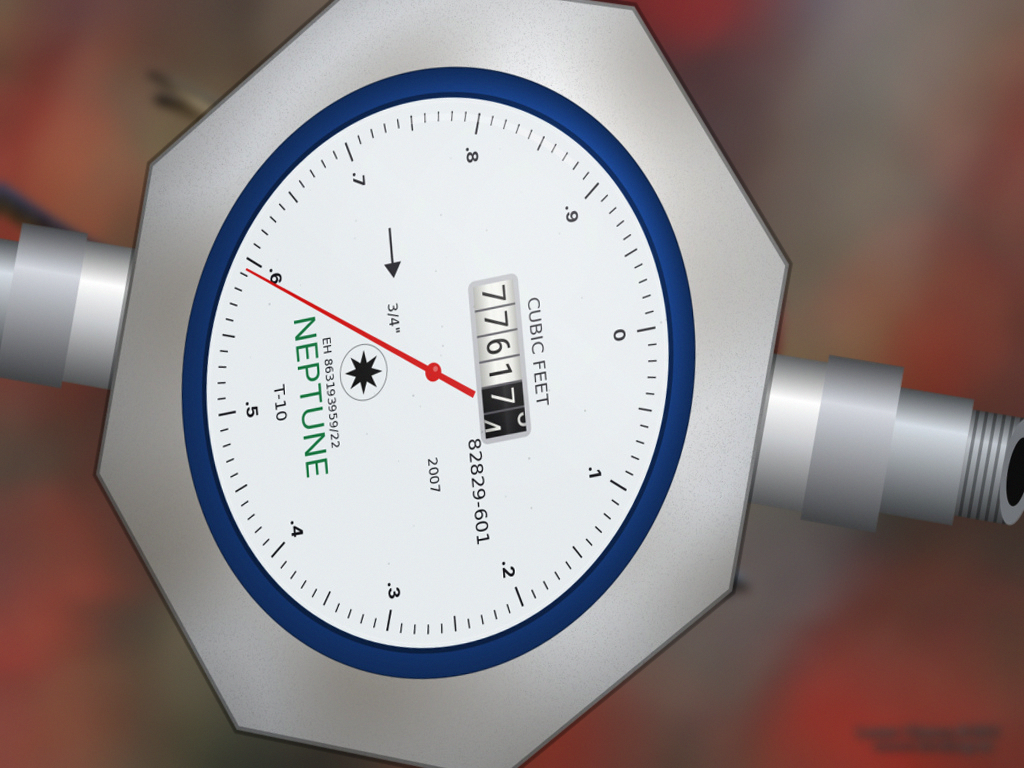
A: 776173.59; ft³
